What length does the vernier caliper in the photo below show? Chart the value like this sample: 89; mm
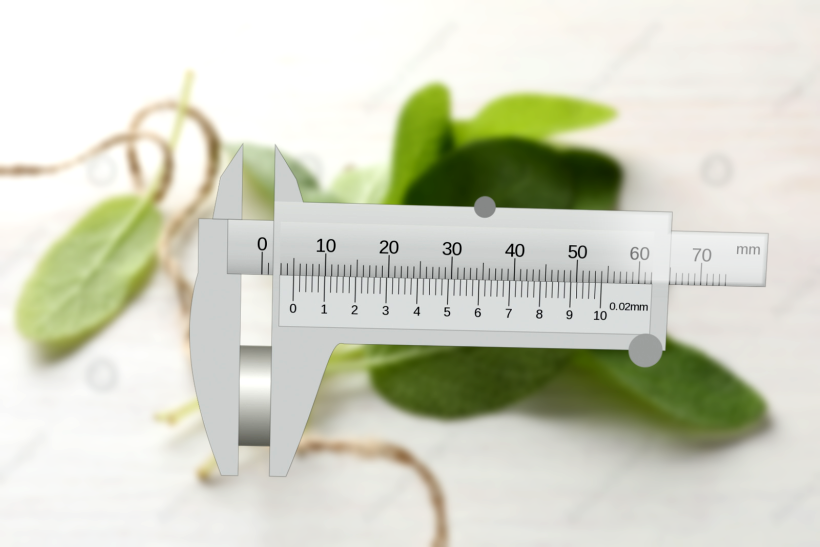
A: 5.0; mm
